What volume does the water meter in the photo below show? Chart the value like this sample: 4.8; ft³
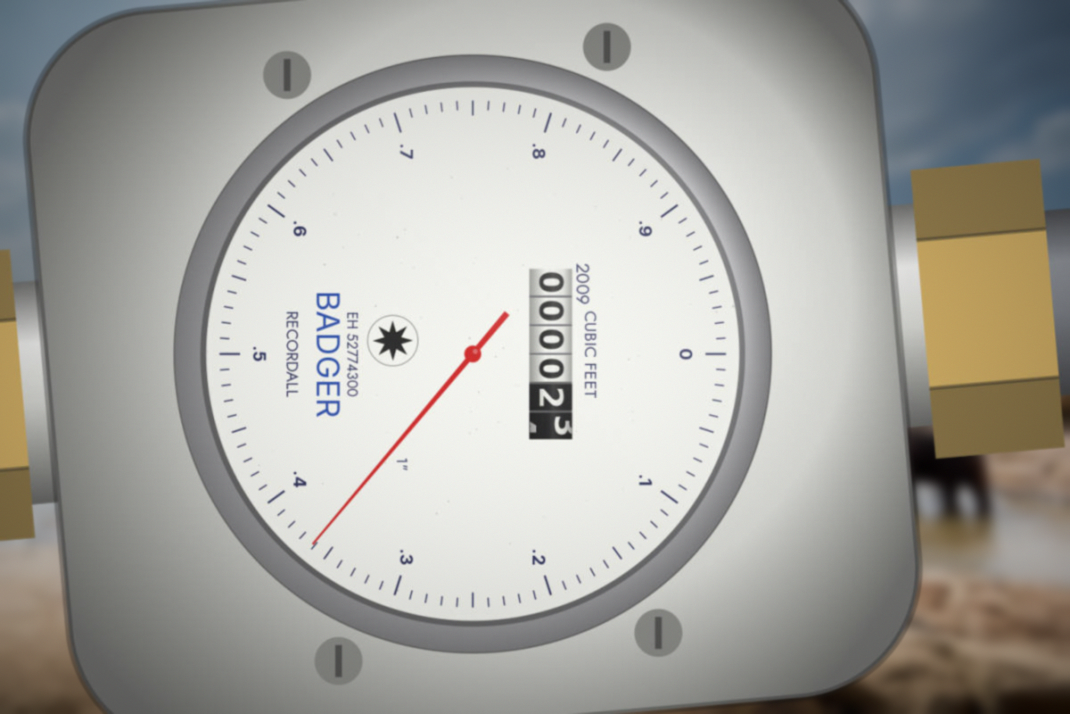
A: 23.36; ft³
